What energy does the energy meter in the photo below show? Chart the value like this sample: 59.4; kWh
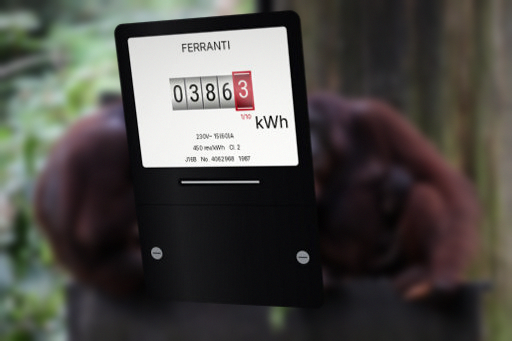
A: 386.3; kWh
